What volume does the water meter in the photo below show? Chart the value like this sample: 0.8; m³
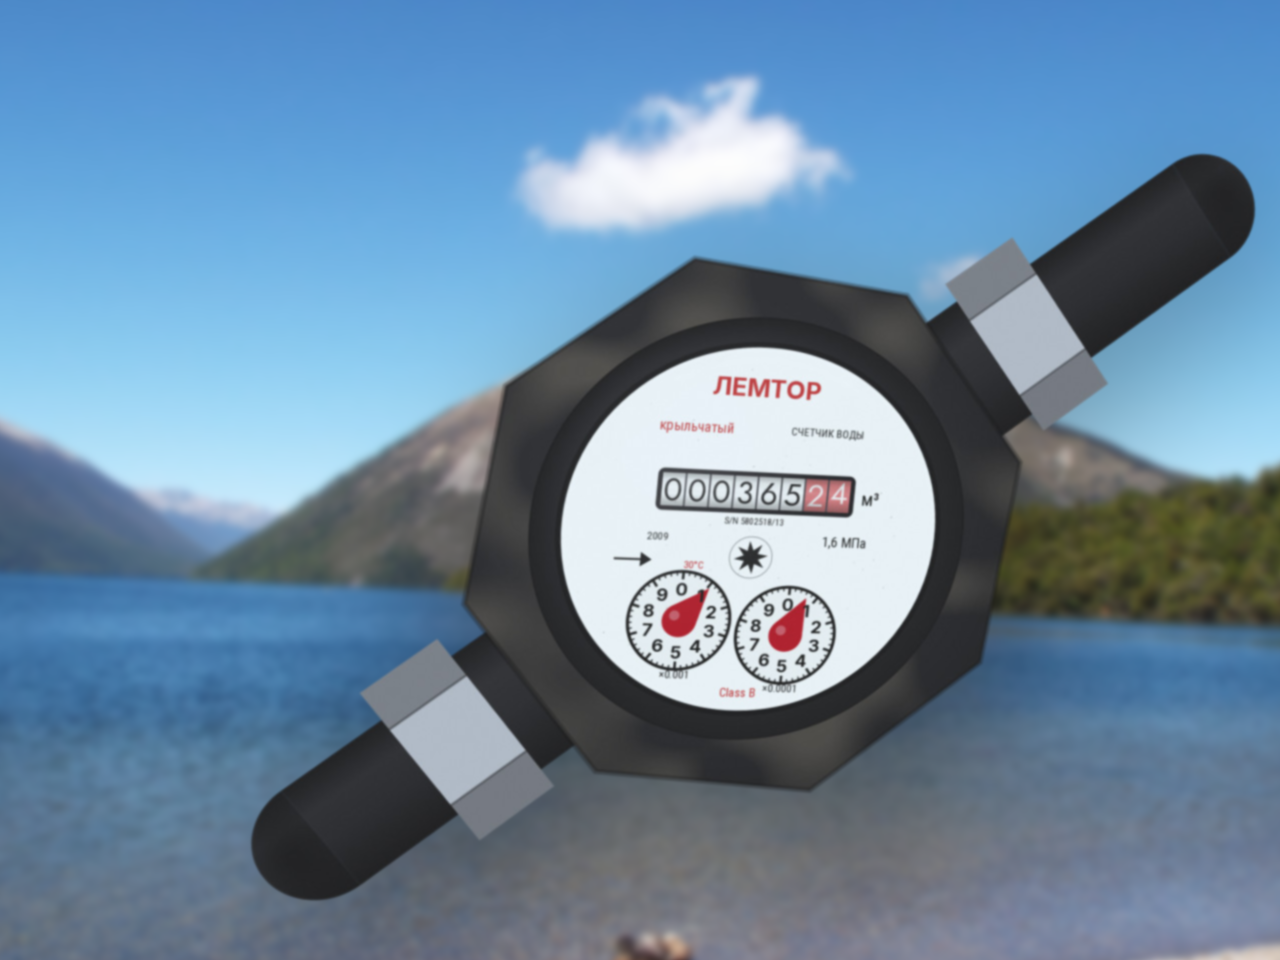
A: 365.2410; m³
